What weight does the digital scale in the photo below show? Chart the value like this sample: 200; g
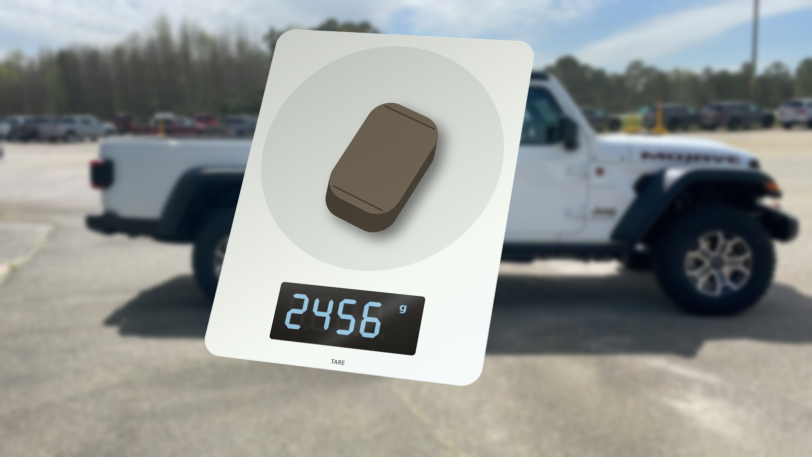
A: 2456; g
